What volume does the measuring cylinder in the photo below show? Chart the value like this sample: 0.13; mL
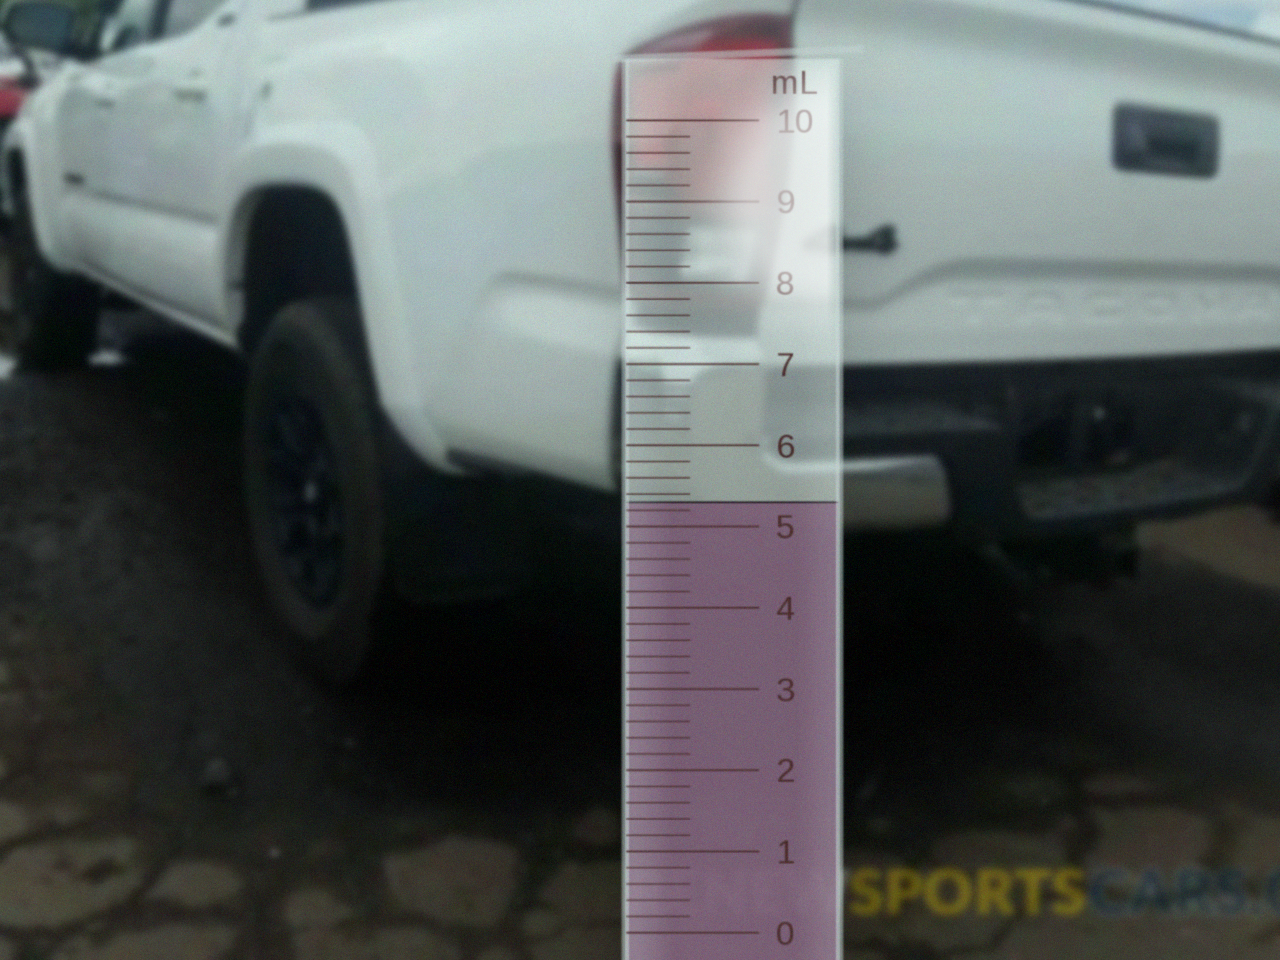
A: 5.3; mL
